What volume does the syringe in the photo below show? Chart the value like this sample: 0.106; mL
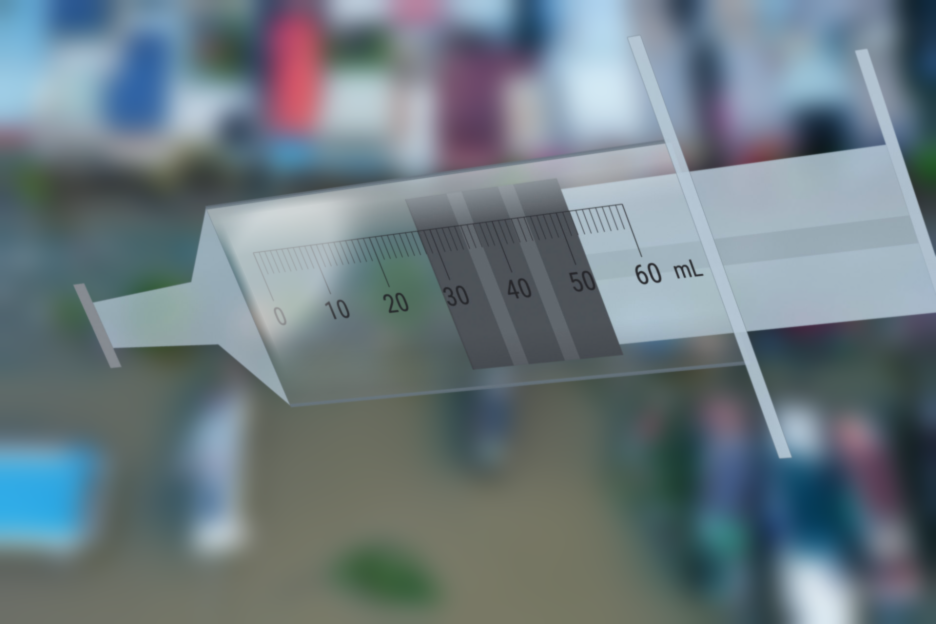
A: 28; mL
